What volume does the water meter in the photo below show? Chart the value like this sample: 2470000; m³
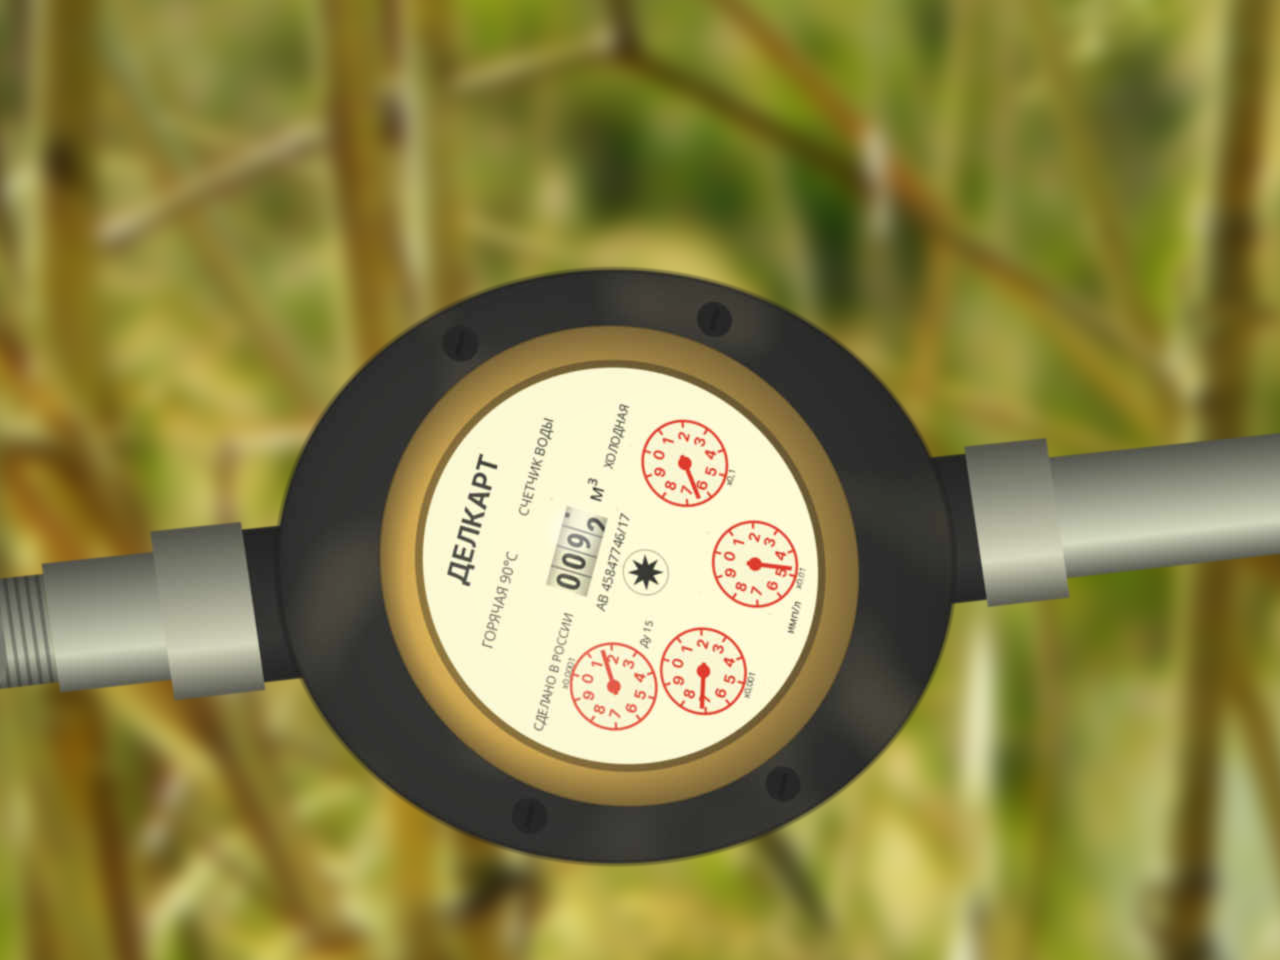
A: 91.6471; m³
